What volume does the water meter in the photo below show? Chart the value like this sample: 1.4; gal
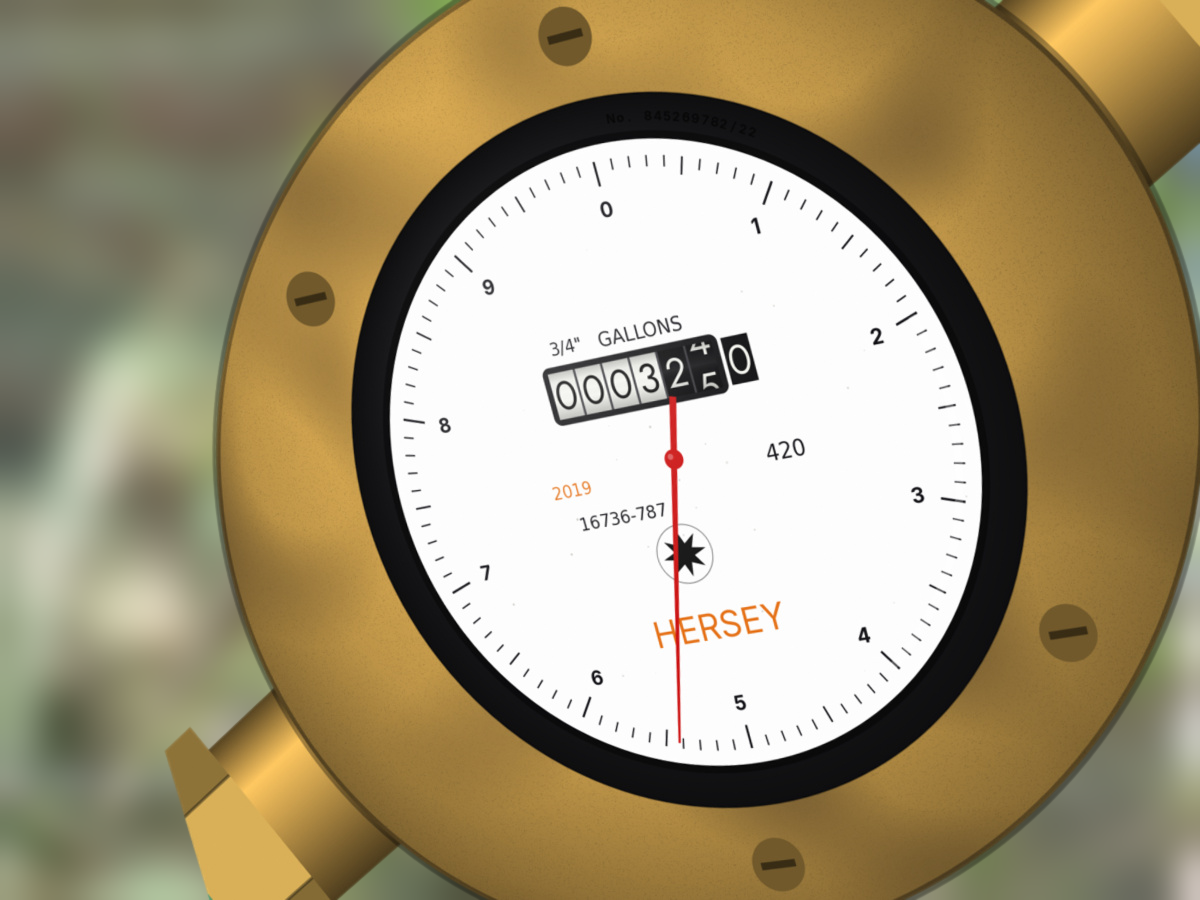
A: 3245.4; gal
